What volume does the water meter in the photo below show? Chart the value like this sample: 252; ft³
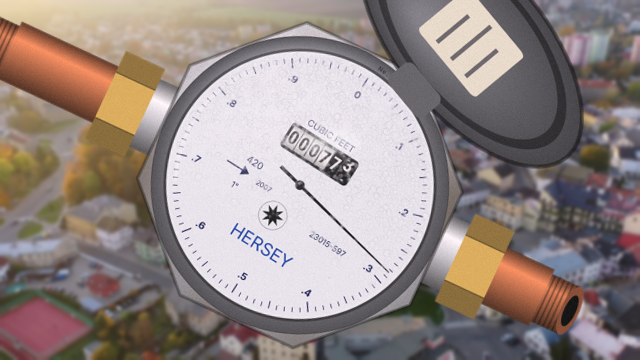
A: 773.28; ft³
